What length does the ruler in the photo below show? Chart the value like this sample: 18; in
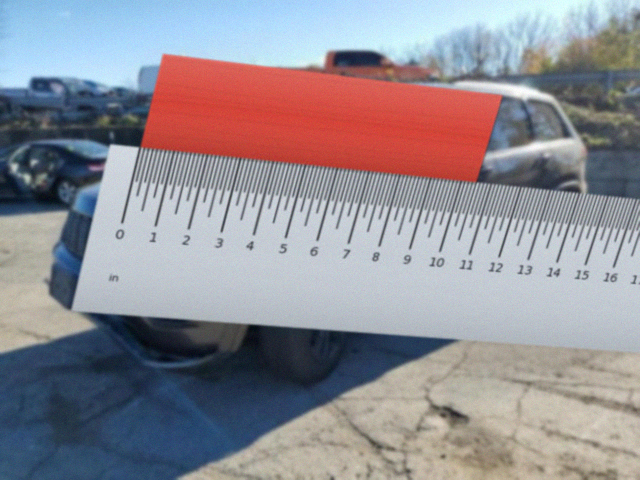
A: 10.5; in
